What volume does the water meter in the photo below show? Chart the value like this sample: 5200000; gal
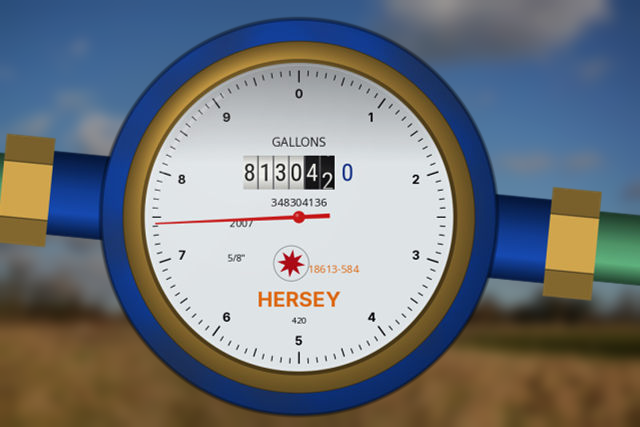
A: 8130417.4; gal
